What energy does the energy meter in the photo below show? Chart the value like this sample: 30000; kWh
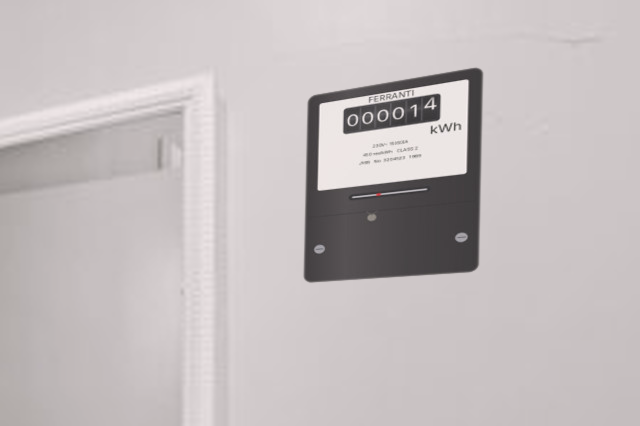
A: 14; kWh
